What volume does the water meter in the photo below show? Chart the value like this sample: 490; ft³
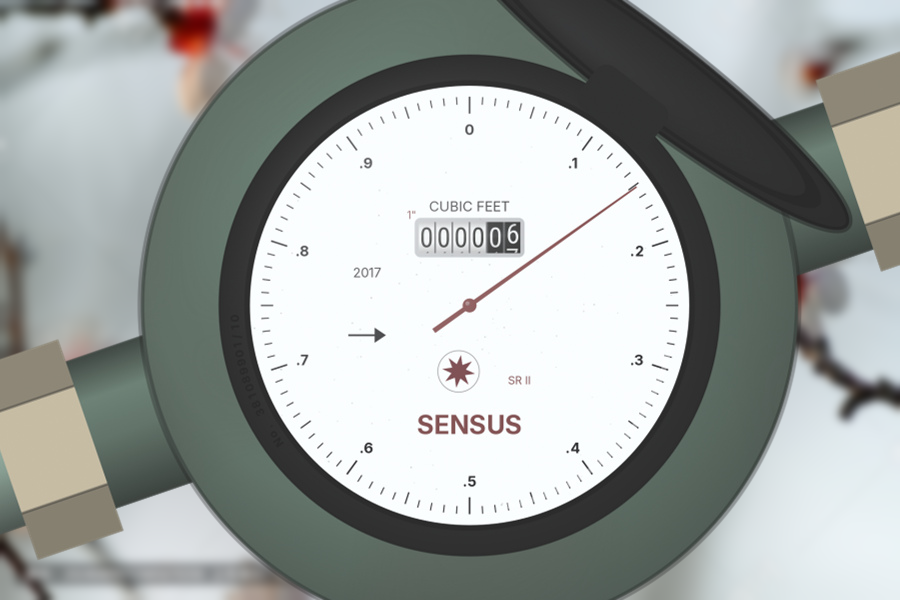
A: 6.15; ft³
